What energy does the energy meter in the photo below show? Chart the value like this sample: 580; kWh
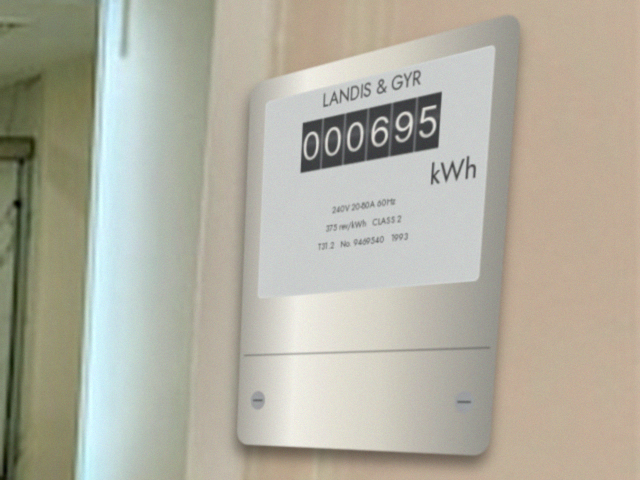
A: 695; kWh
